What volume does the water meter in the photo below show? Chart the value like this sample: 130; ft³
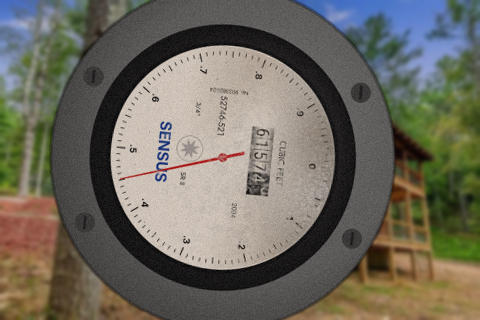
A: 615745.45; ft³
